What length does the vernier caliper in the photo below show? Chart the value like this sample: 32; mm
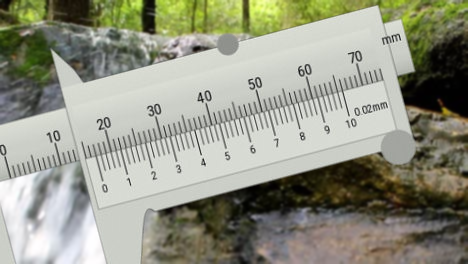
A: 17.0; mm
